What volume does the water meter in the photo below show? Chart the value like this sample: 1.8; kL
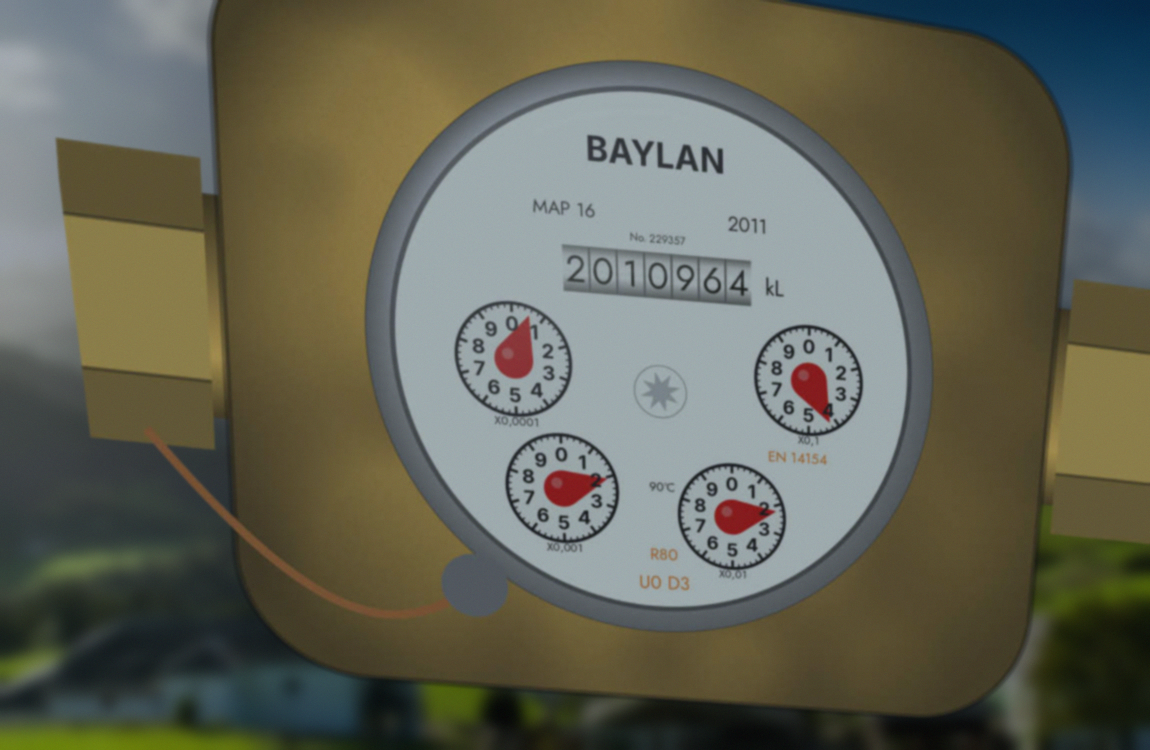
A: 2010964.4220; kL
